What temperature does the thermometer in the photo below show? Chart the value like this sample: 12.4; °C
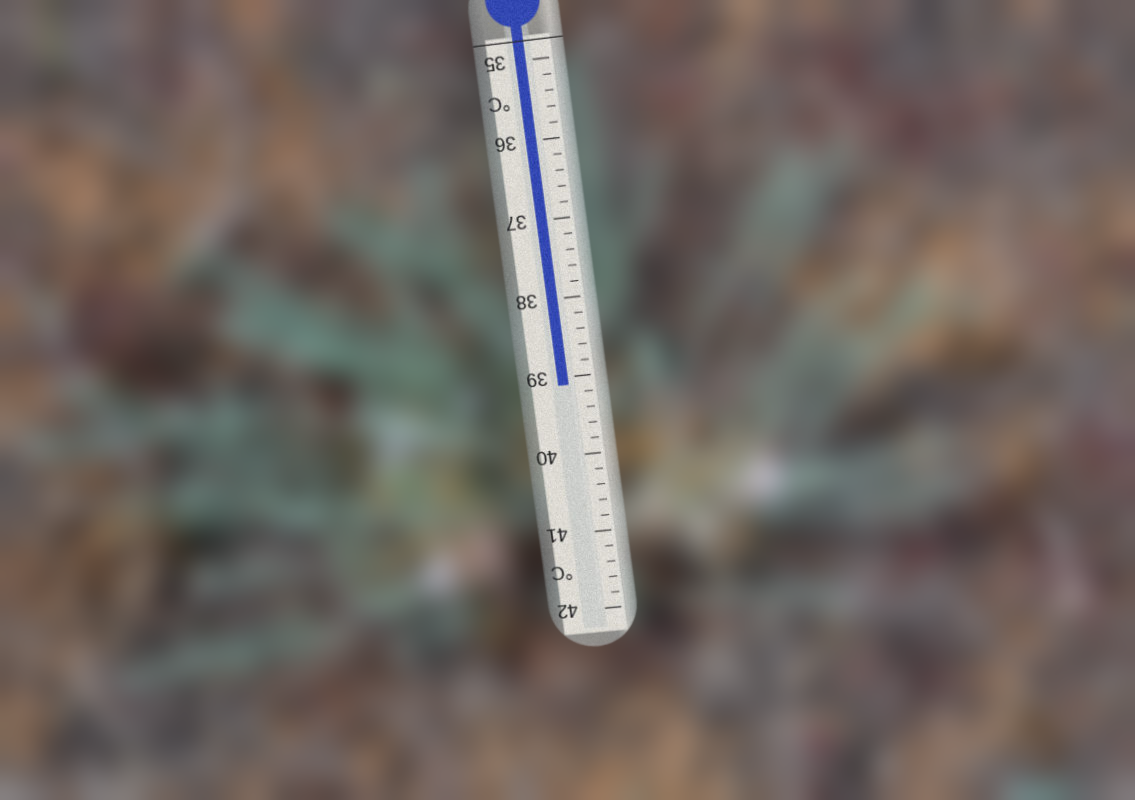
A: 39.1; °C
